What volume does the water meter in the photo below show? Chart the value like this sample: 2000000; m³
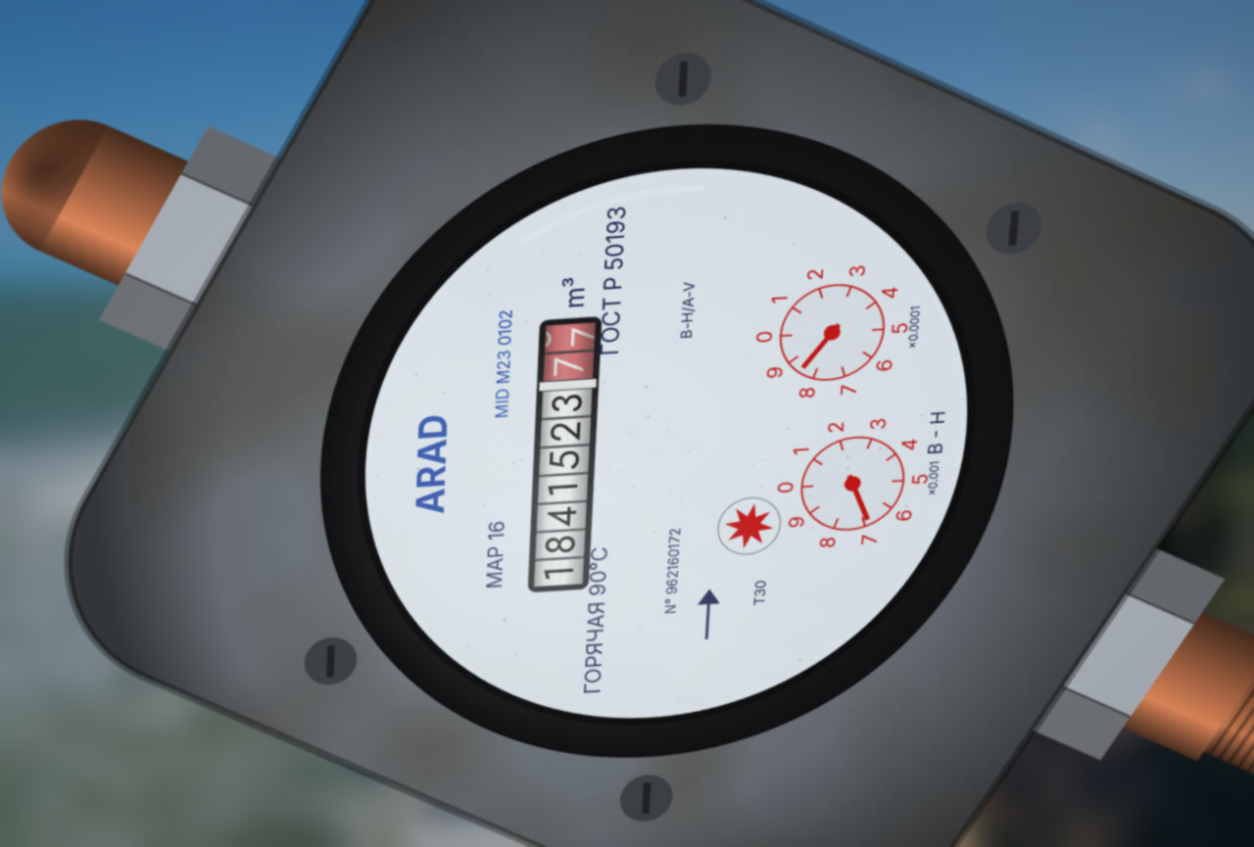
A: 1841523.7668; m³
